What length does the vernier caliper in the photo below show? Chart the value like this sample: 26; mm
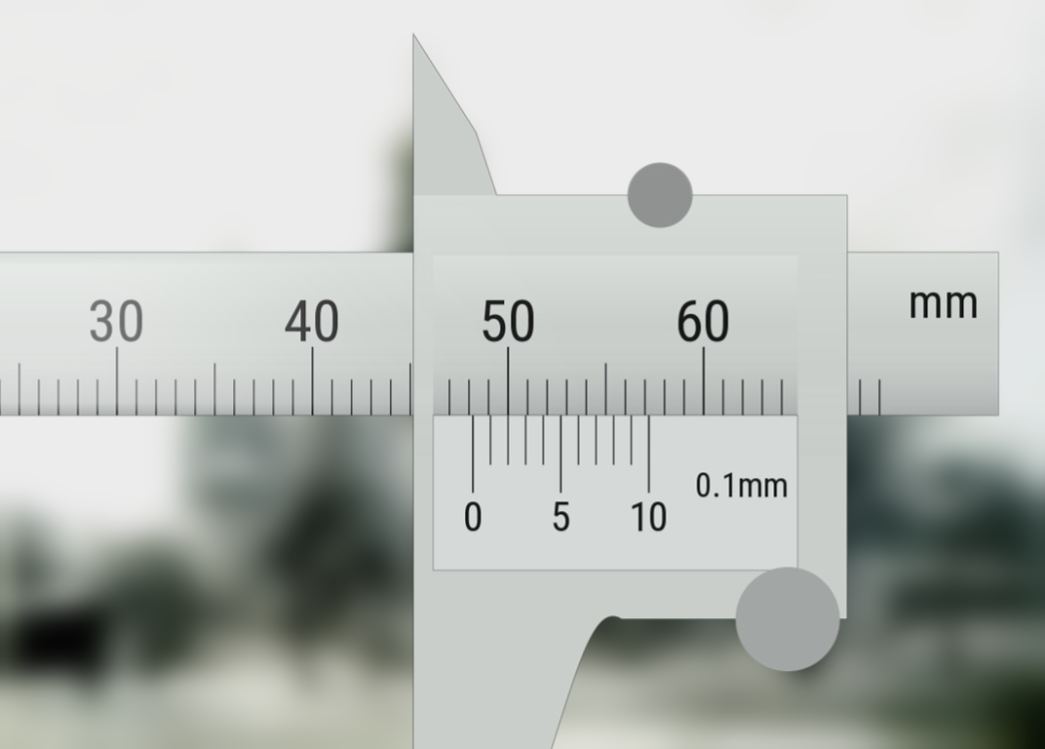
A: 48.2; mm
